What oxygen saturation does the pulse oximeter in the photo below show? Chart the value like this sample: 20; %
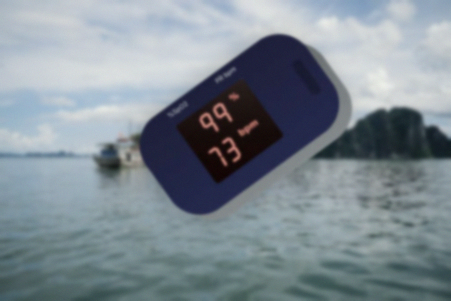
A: 99; %
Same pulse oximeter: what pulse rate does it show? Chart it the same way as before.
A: 73; bpm
